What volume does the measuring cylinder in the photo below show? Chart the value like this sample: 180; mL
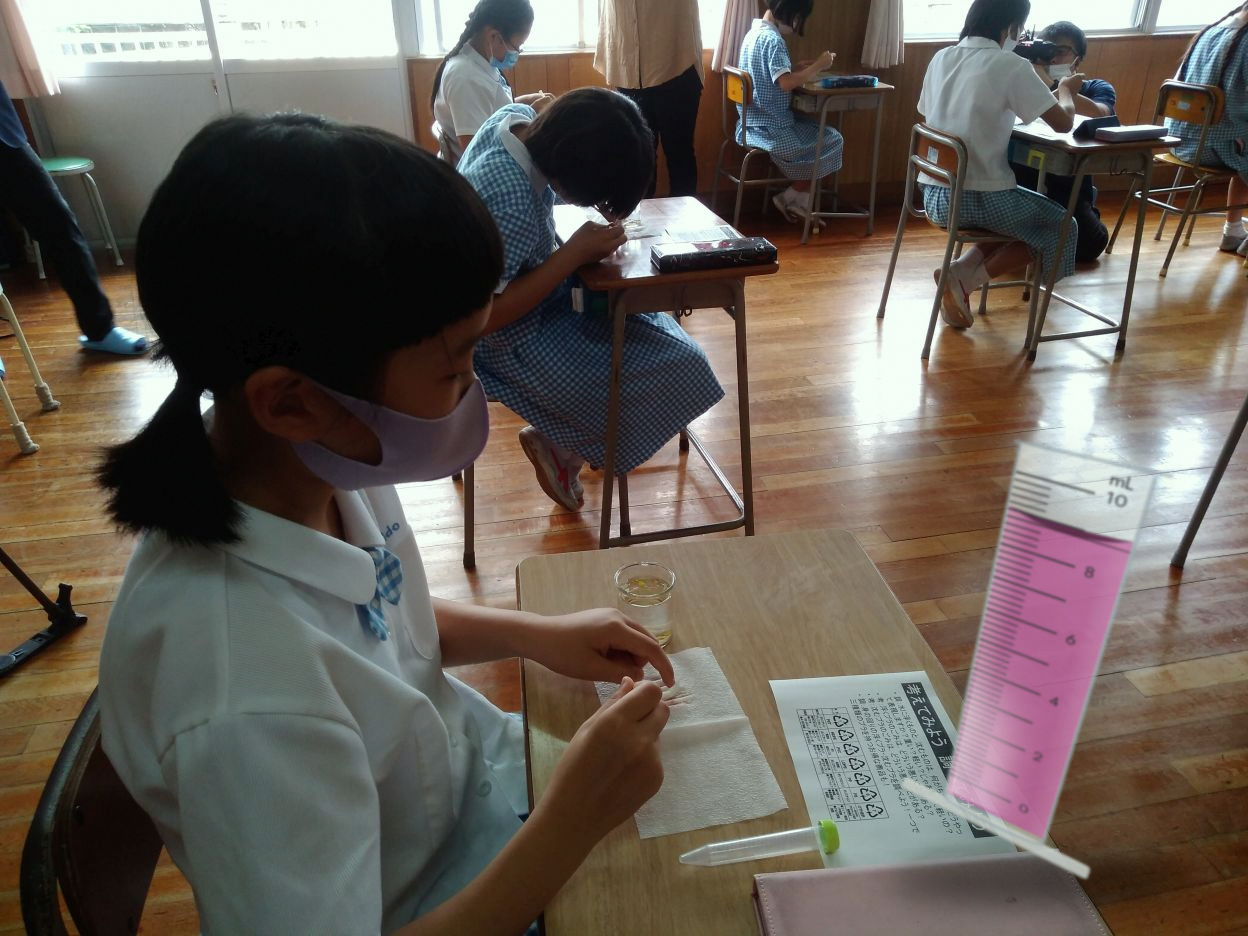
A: 8.8; mL
